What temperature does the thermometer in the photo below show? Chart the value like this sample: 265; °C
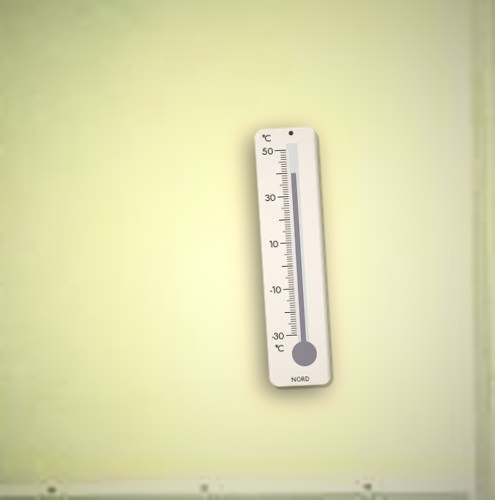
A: 40; °C
